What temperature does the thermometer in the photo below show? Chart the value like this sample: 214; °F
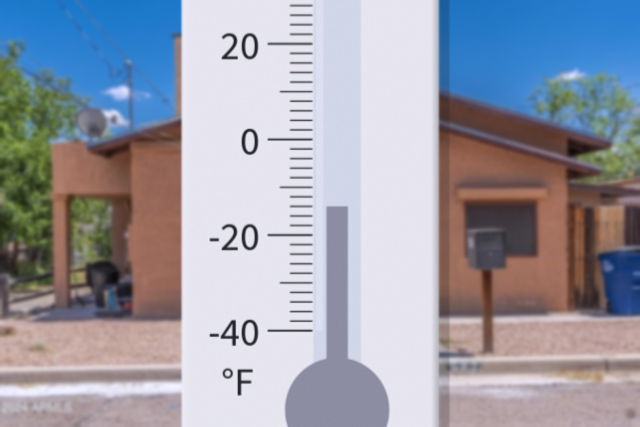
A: -14; °F
